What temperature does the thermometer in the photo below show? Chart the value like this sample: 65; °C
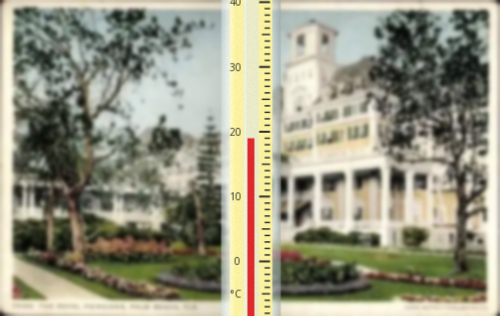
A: 19; °C
